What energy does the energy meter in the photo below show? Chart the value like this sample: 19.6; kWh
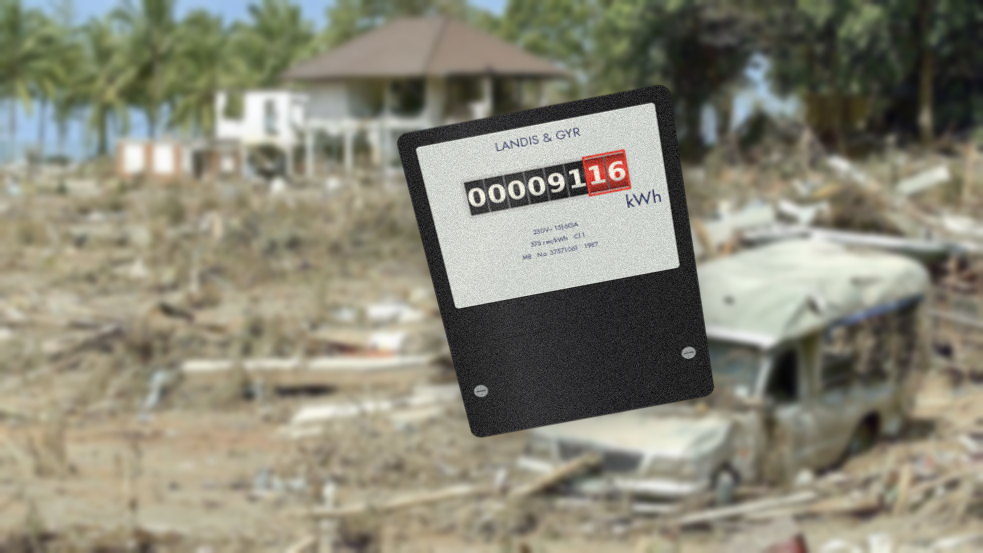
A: 91.16; kWh
